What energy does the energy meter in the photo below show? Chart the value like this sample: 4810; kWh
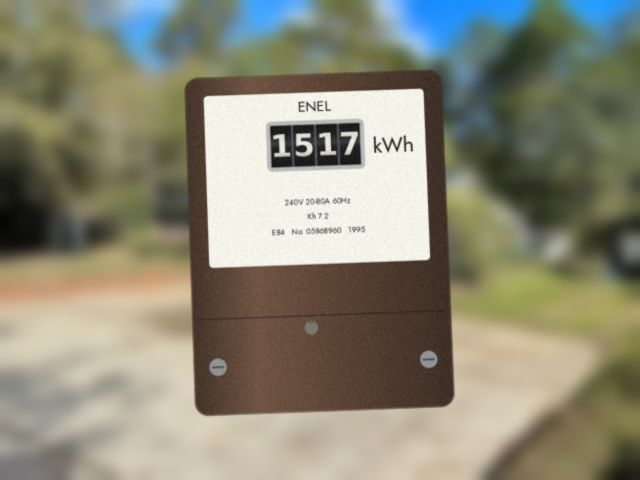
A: 1517; kWh
